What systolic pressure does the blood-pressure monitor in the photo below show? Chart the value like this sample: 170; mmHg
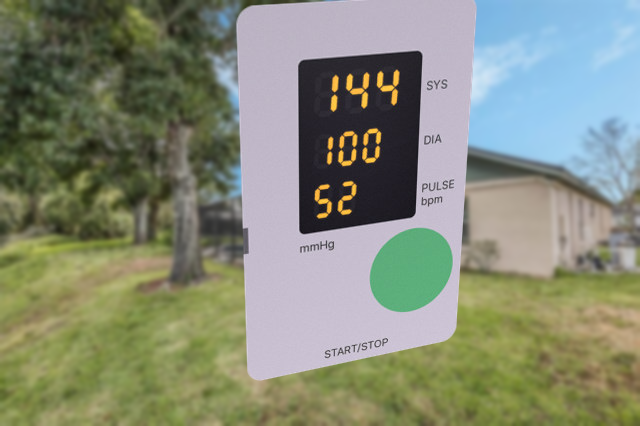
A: 144; mmHg
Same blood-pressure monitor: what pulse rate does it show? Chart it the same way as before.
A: 52; bpm
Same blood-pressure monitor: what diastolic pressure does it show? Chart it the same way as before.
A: 100; mmHg
